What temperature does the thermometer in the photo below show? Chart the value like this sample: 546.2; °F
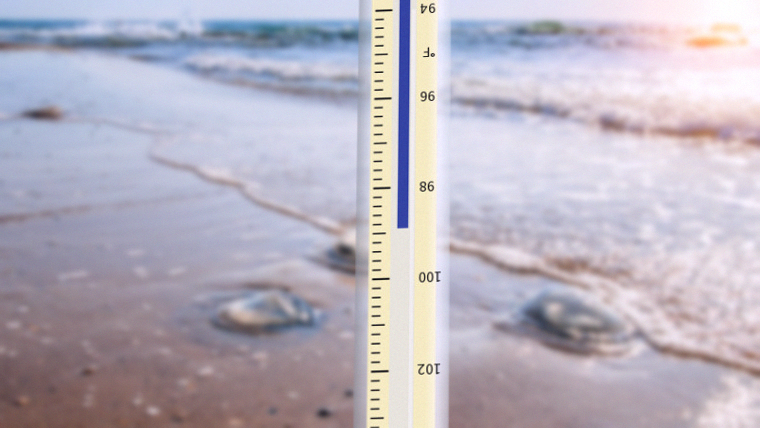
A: 98.9; °F
